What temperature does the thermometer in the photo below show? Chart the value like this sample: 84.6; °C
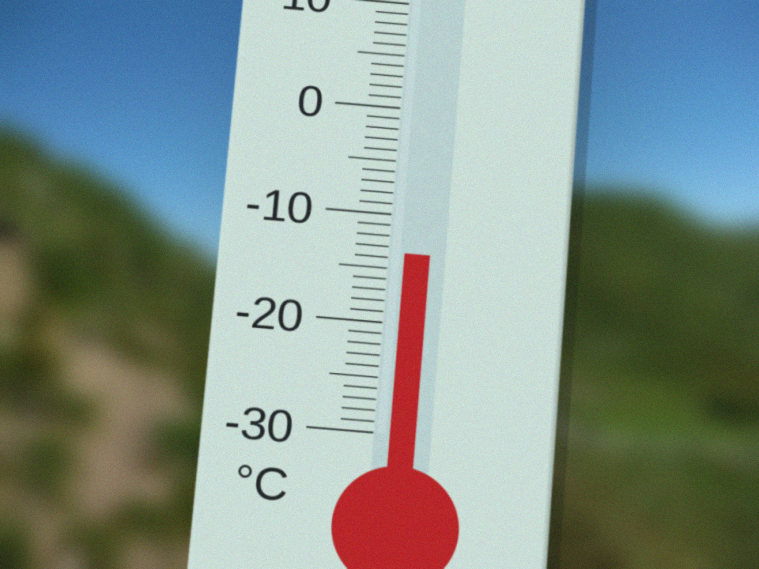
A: -13.5; °C
